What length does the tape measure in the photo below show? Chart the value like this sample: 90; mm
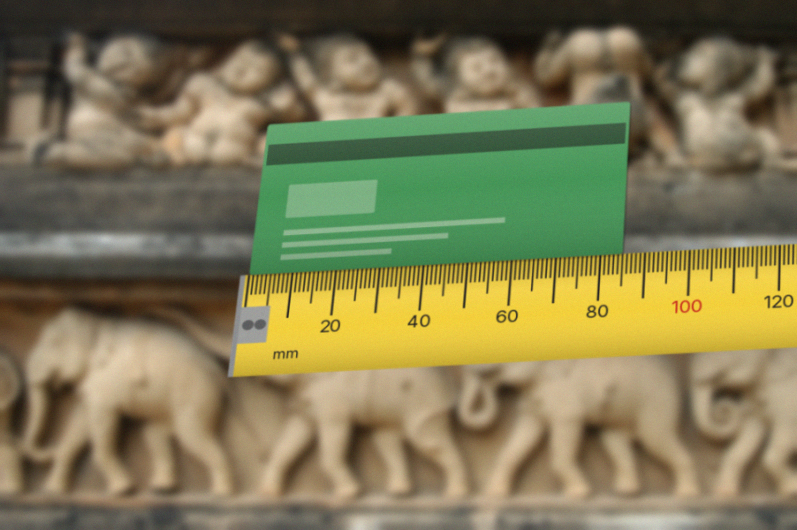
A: 85; mm
